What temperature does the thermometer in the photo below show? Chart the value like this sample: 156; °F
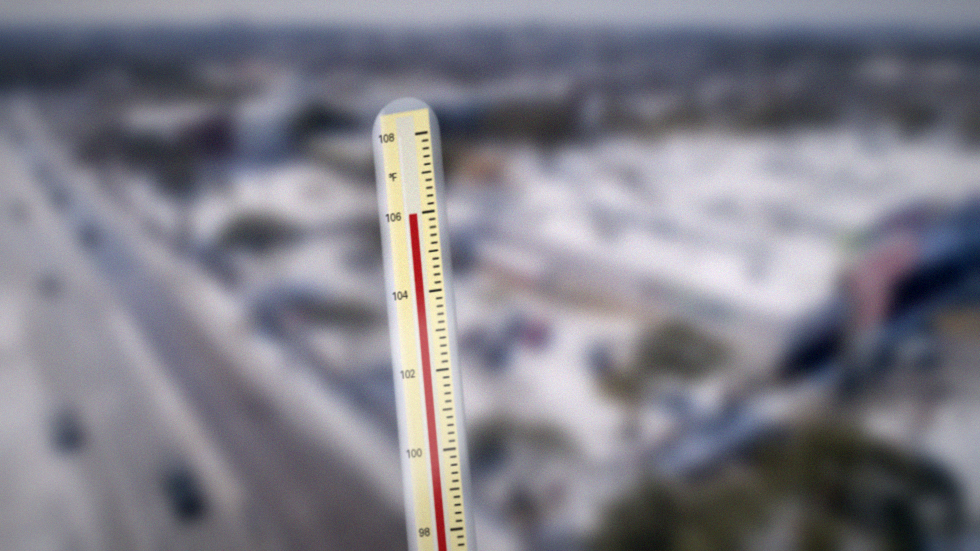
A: 106; °F
